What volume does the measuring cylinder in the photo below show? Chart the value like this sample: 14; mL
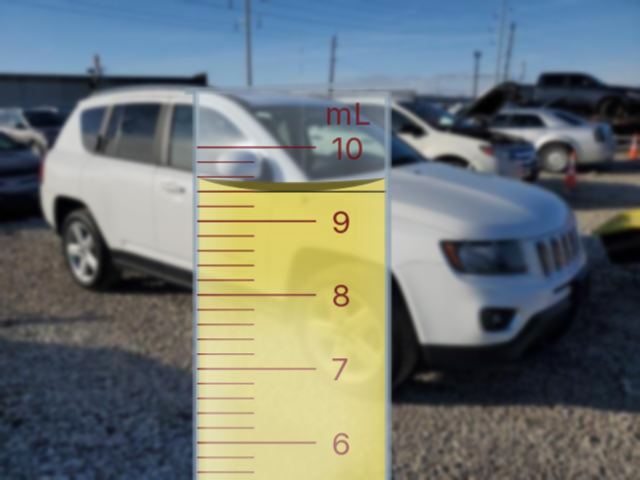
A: 9.4; mL
